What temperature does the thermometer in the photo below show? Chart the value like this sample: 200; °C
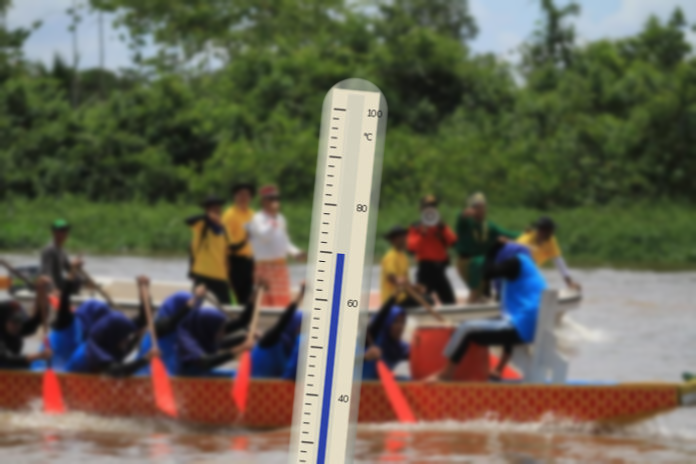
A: 70; °C
